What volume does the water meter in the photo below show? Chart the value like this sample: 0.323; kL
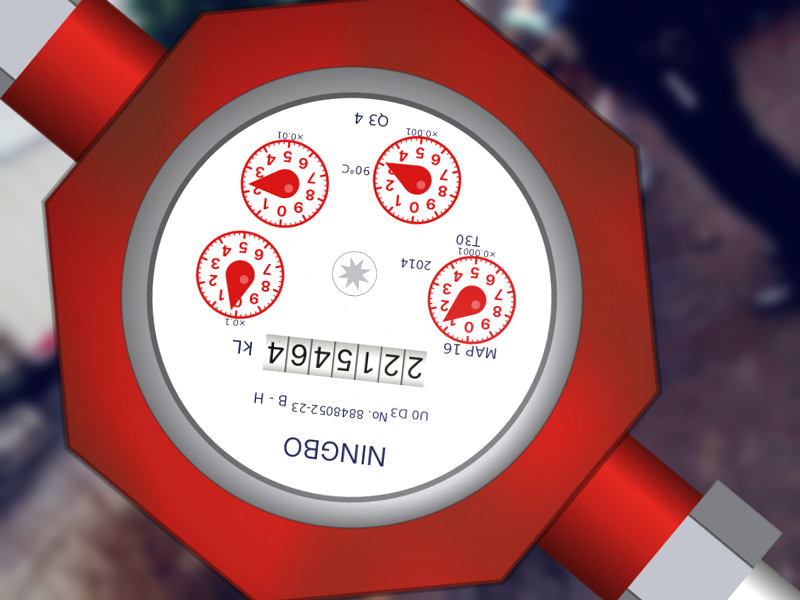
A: 2215464.0231; kL
